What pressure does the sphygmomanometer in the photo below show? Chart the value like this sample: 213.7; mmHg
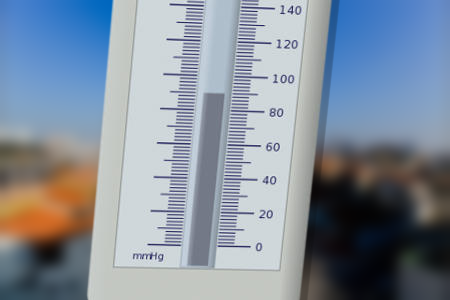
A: 90; mmHg
